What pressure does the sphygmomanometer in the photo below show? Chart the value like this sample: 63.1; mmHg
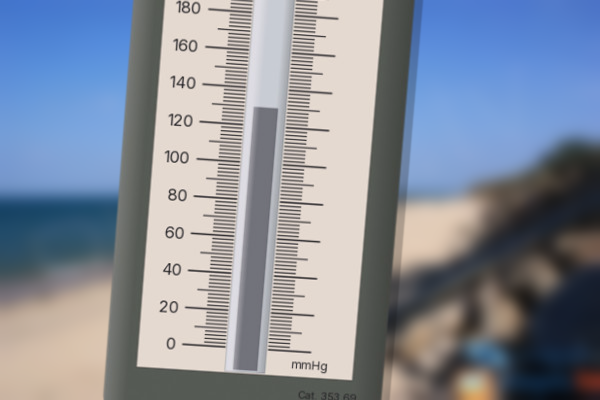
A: 130; mmHg
